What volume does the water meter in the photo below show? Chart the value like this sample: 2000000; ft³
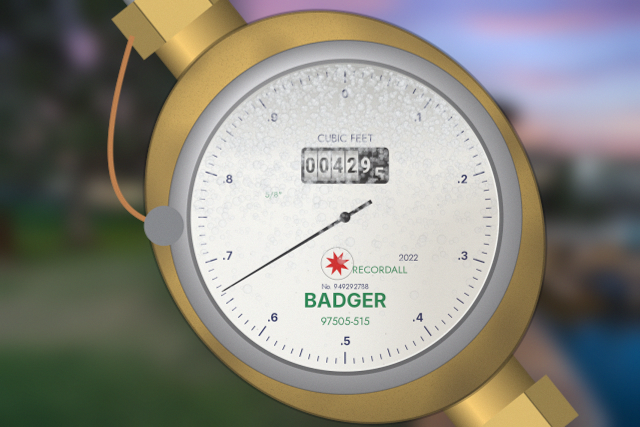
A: 4294.66; ft³
